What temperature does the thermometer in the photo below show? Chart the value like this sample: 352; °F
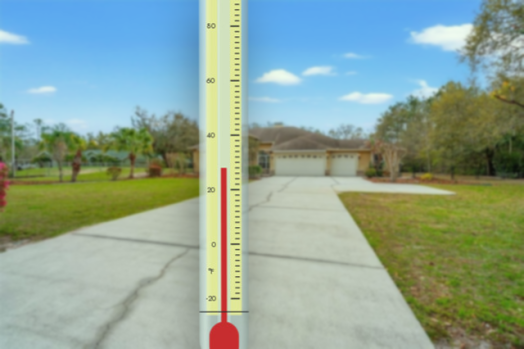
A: 28; °F
